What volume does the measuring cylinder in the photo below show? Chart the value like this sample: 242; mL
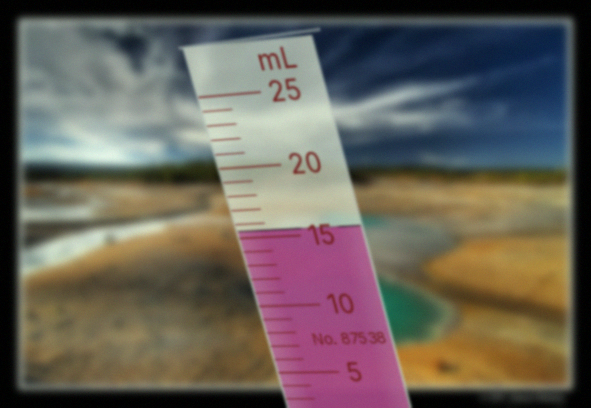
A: 15.5; mL
